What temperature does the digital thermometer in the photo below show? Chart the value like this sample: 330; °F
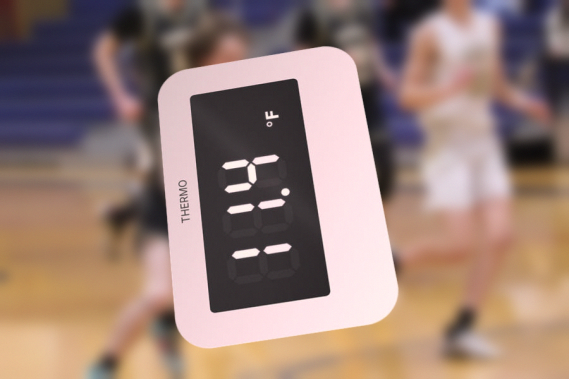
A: 11.4; °F
